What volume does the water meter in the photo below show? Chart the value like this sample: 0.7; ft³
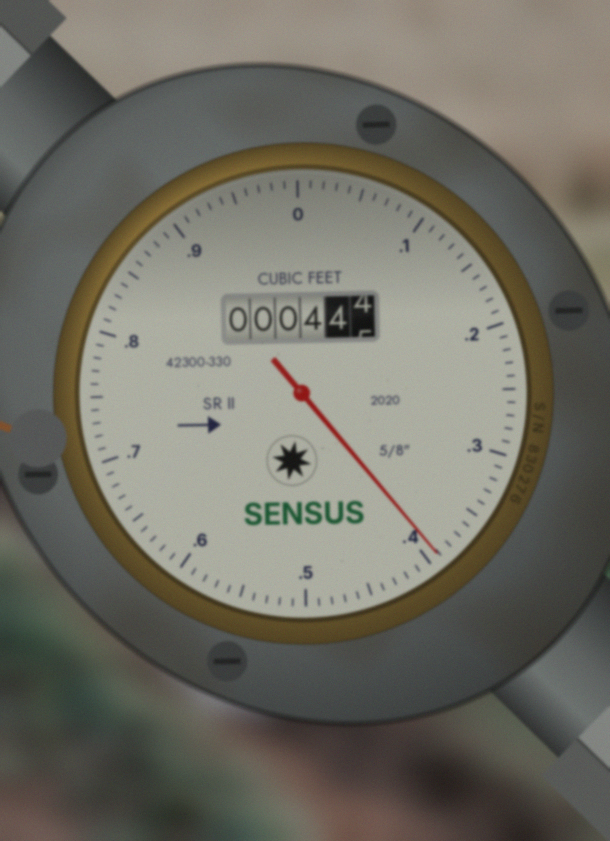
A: 444.39; ft³
